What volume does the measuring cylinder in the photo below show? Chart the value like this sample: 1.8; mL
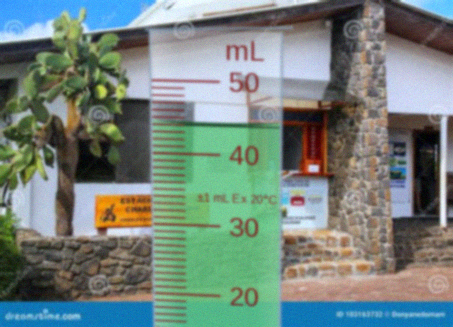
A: 44; mL
